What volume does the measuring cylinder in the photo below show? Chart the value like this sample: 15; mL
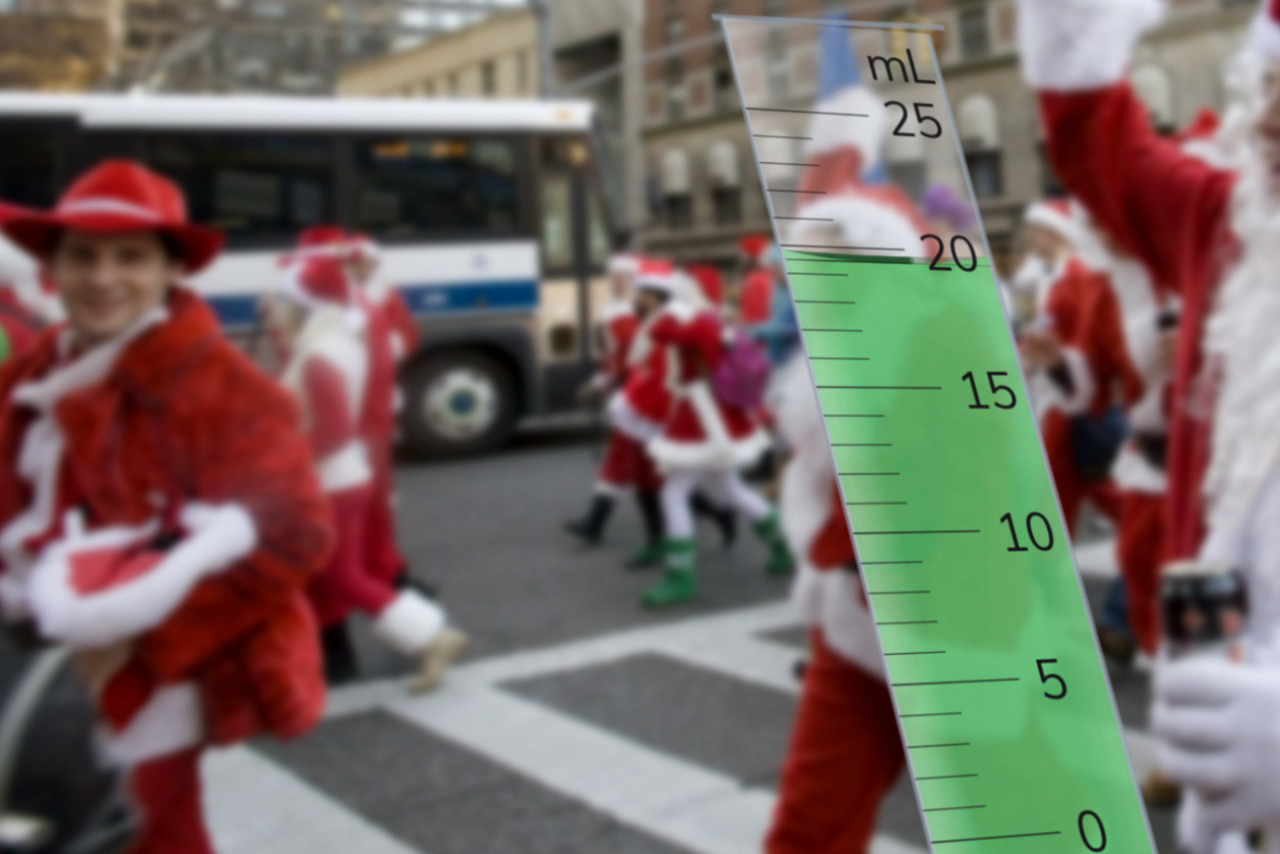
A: 19.5; mL
